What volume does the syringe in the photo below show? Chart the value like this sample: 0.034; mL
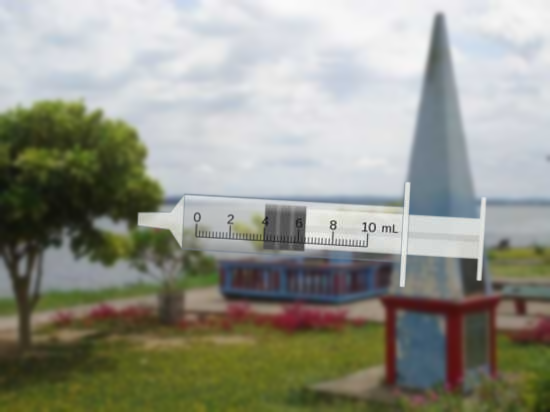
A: 4; mL
